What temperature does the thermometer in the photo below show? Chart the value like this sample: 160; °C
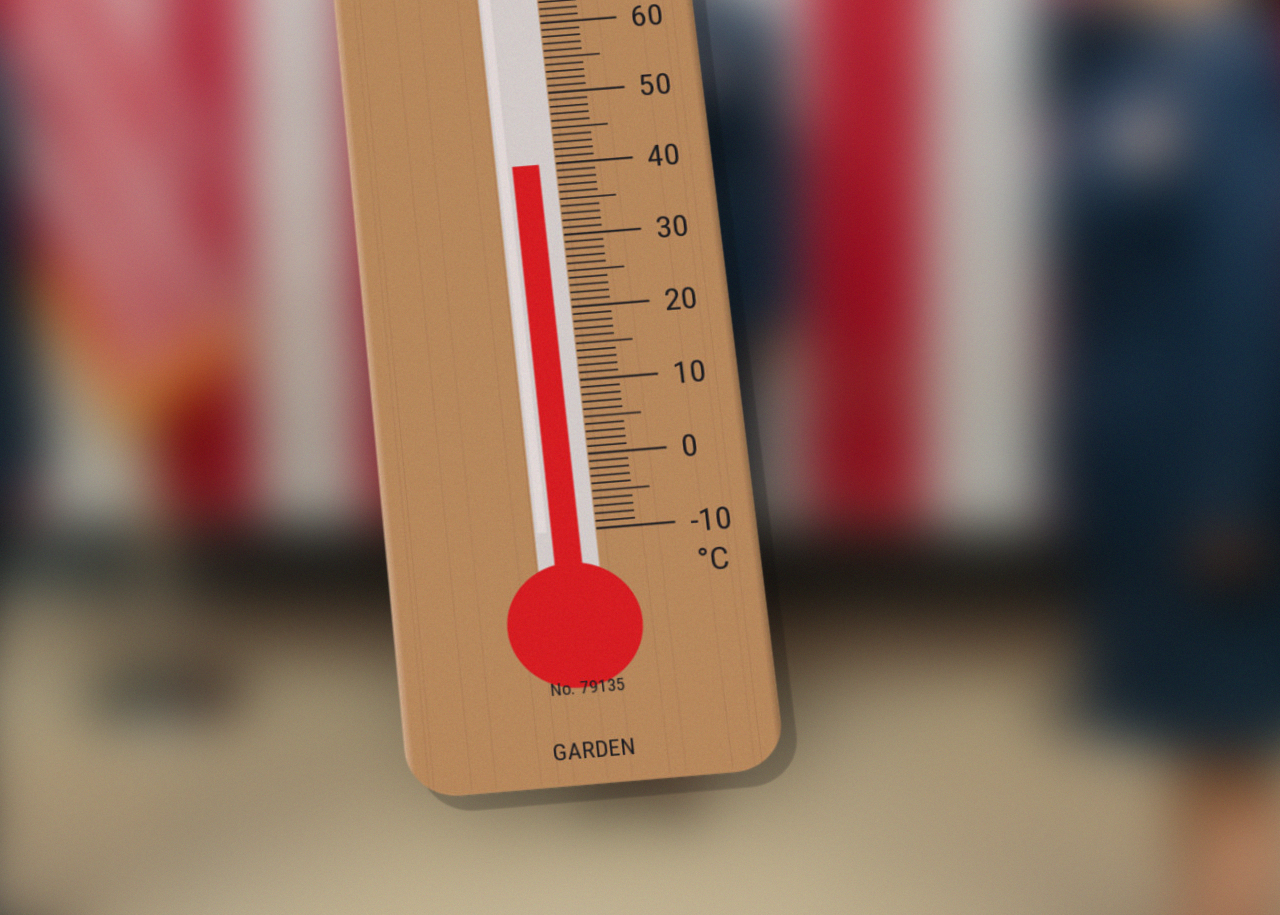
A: 40; °C
